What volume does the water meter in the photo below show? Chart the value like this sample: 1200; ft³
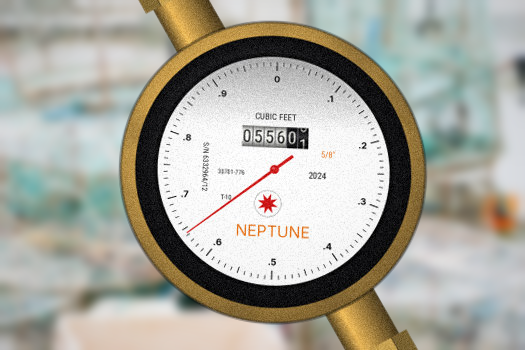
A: 55600.64; ft³
